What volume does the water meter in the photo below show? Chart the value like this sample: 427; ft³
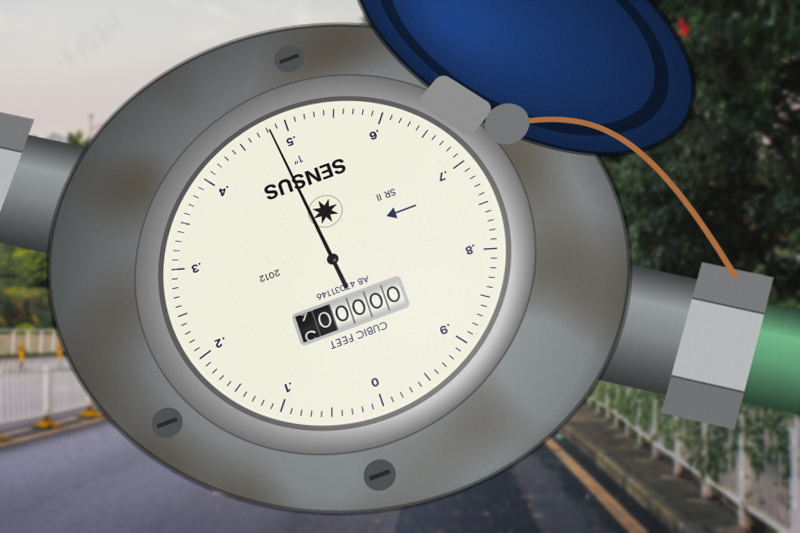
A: 5.48; ft³
